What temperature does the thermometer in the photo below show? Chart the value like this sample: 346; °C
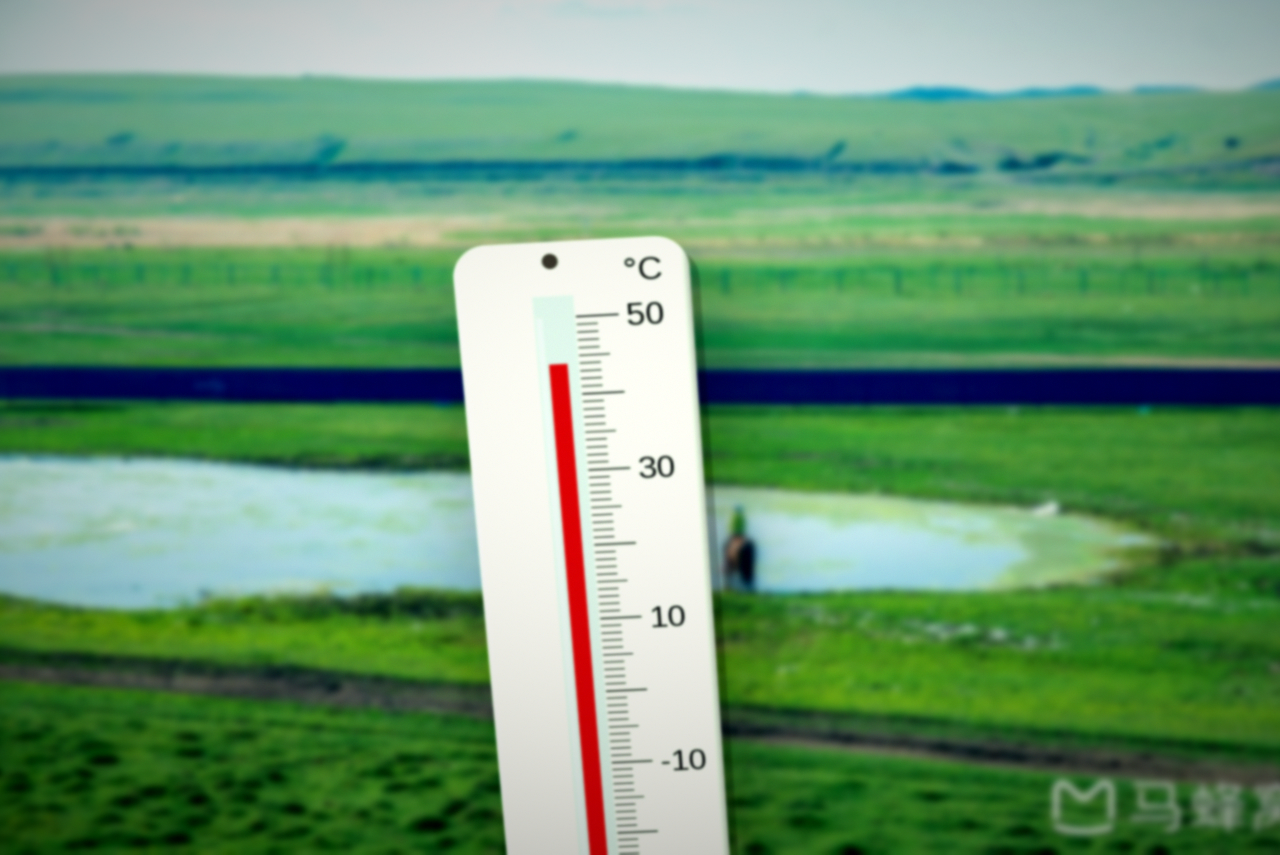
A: 44; °C
